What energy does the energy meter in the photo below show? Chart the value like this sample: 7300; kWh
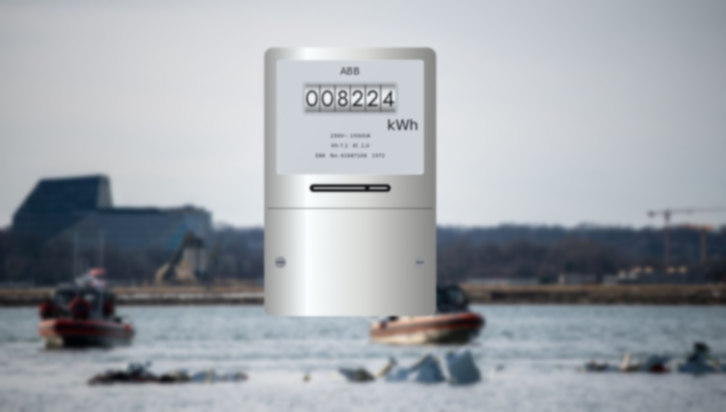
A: 8224; kWh
